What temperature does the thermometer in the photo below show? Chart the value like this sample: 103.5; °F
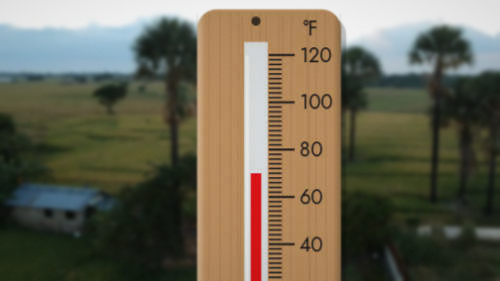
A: 70; °F
